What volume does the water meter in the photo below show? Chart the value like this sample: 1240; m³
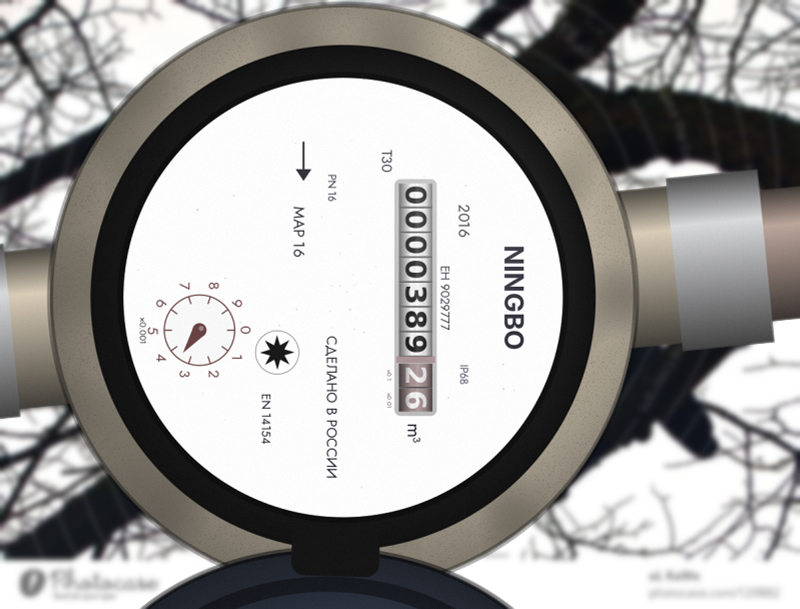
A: 389.263; m³
